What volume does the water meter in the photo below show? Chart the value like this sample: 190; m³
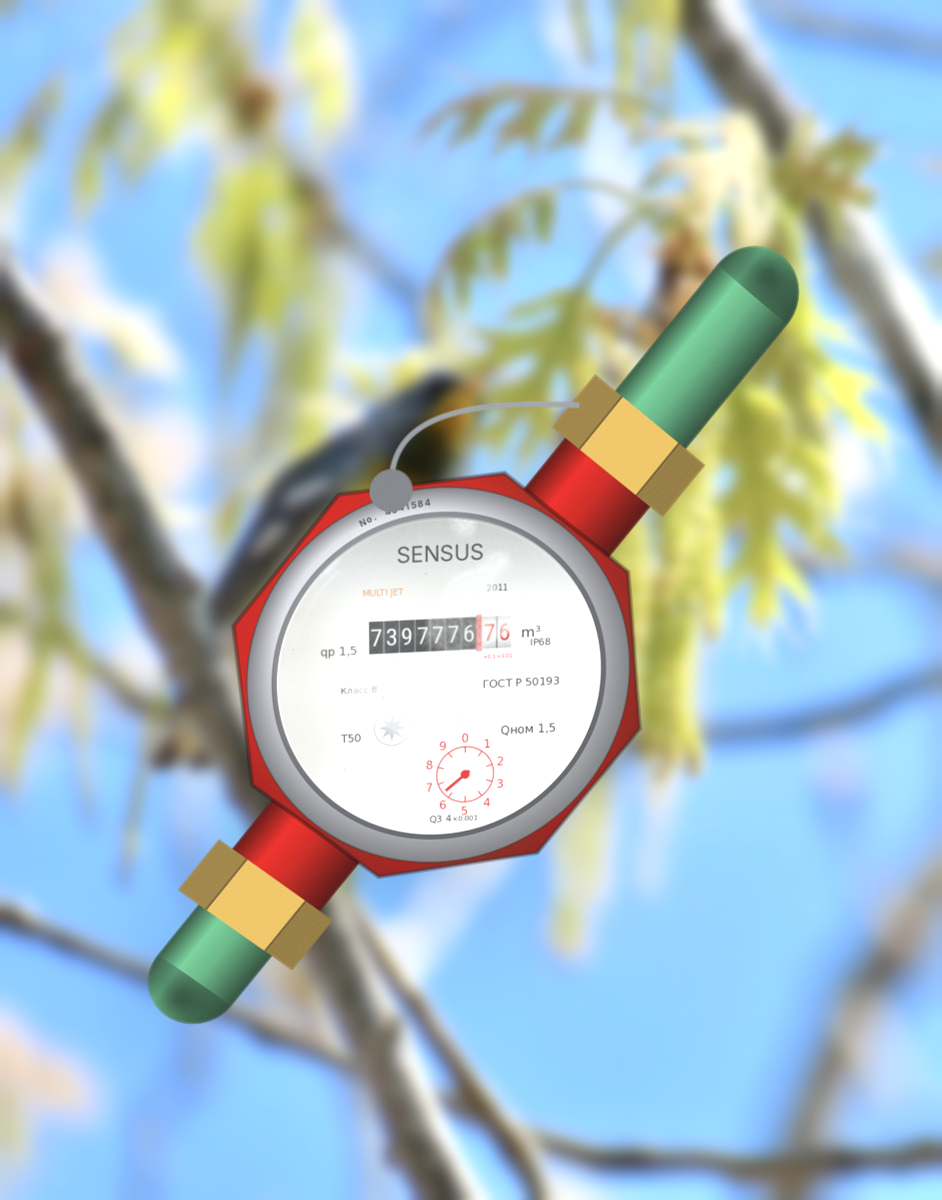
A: 7397776.766; m³
